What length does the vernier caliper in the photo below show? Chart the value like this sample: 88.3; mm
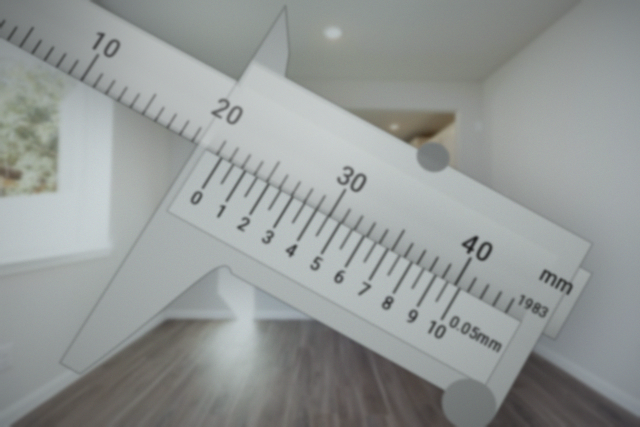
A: 21.4; mm
